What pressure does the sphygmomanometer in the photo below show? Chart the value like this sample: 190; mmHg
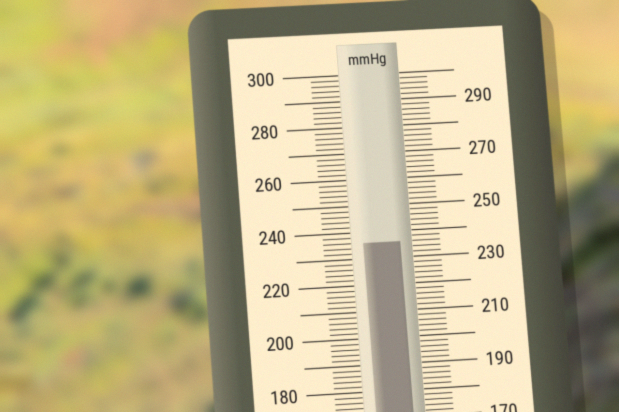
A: 236; mmHg
